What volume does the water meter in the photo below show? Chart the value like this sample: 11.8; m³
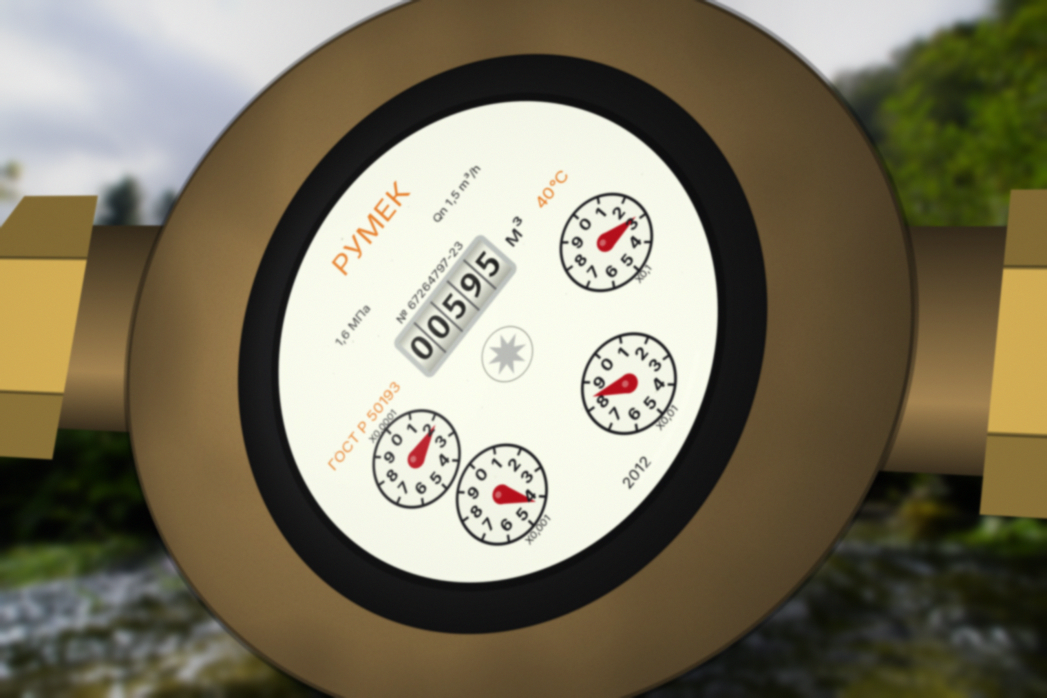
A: 595.2842; m³
